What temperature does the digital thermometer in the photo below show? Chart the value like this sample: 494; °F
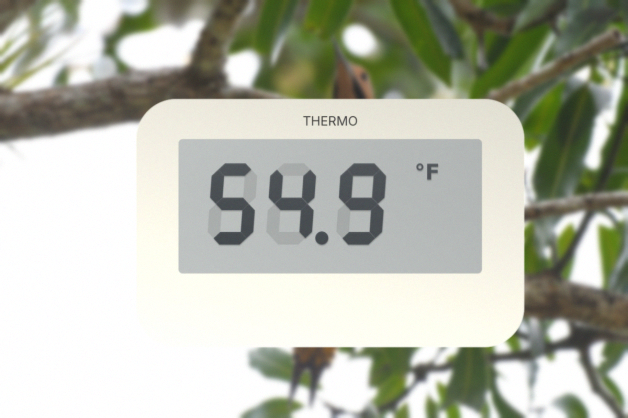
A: 54.9; °F
